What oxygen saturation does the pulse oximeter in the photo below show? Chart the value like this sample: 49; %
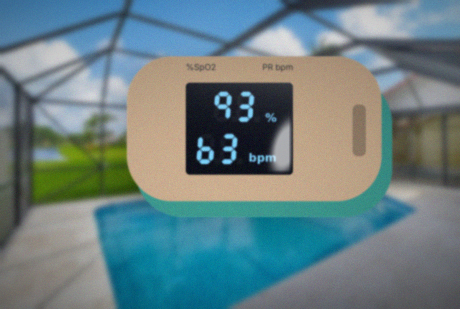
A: 93; %
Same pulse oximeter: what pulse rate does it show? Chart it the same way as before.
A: 63; bpm
